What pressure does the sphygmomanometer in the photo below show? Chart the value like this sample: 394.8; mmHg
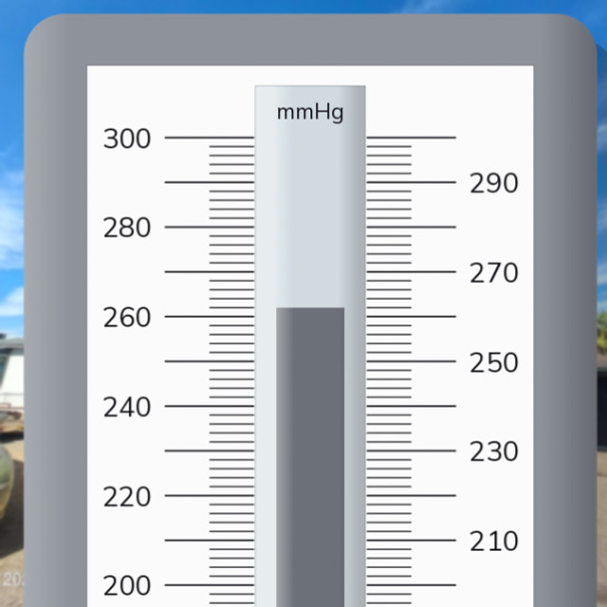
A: 262; mmHg
